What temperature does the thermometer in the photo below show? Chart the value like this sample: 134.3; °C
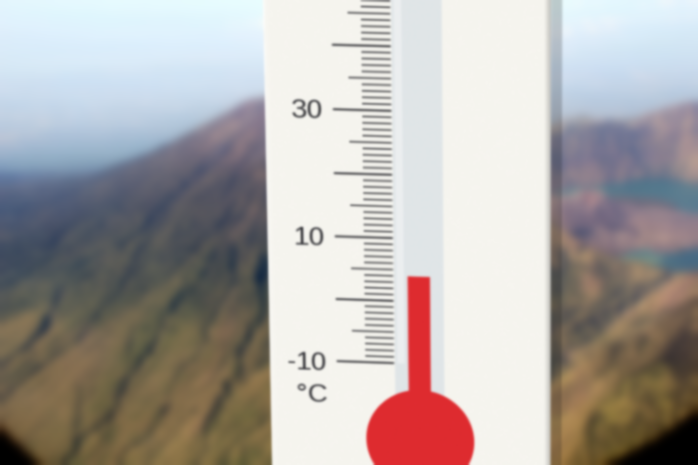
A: 4; °C
